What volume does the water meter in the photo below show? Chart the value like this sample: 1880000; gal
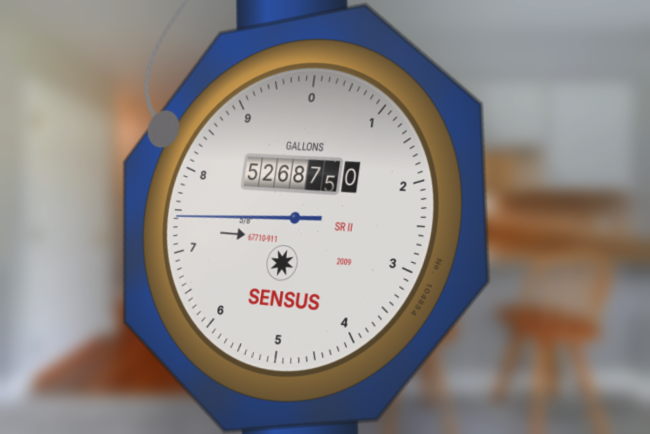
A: 5268747.4; gal
